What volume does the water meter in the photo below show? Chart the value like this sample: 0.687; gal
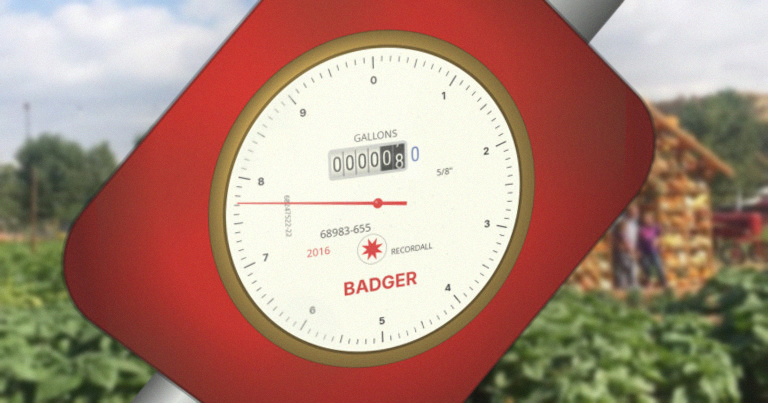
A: 77.7; gal
